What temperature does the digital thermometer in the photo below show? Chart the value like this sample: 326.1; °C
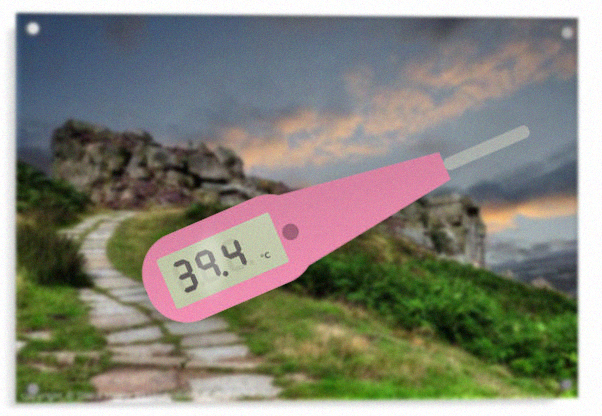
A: 39.4; °C
